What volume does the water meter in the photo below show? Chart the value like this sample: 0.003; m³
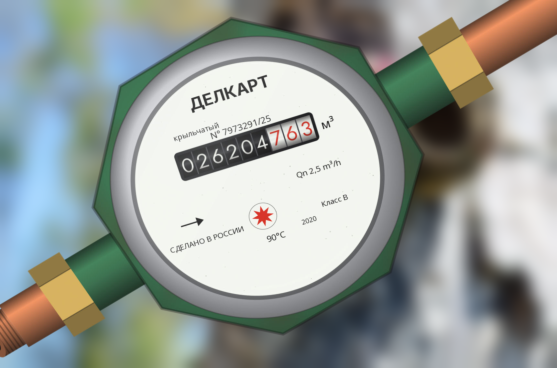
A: 26204.763; m³
